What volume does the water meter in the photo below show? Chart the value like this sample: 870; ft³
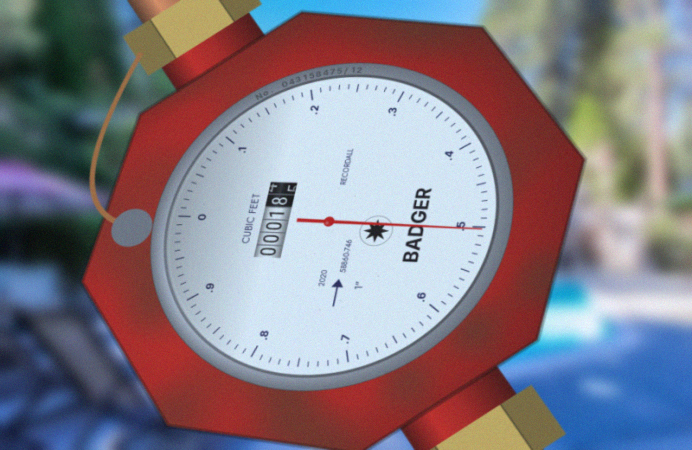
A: 184.50; ft³
